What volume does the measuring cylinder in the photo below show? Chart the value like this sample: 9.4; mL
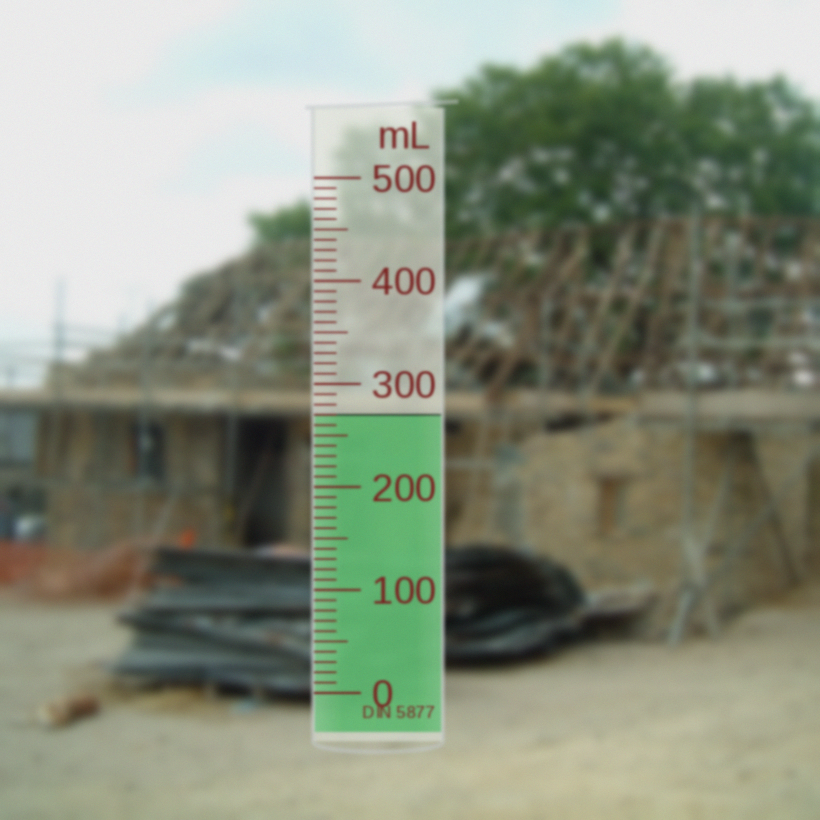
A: 270; mL
